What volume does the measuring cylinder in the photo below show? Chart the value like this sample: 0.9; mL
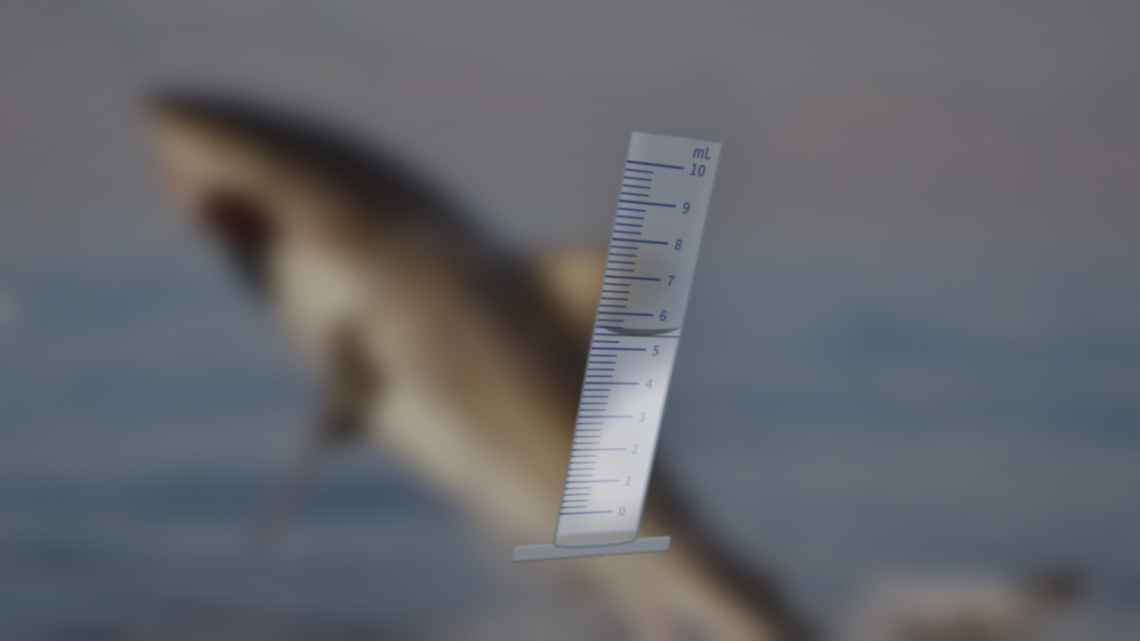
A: 5.4; mL
